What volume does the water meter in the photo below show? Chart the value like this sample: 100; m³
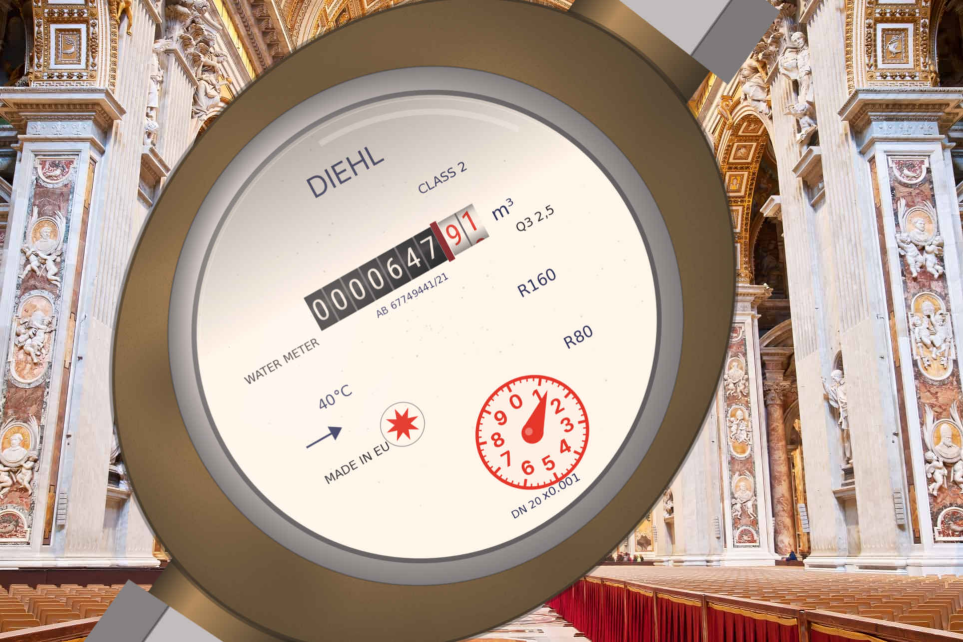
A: 647.911; m³
